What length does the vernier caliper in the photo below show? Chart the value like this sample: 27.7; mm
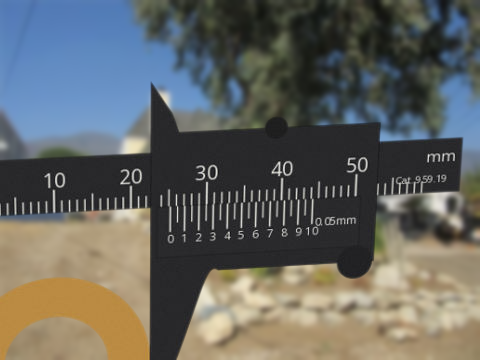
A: 25.2; mm
